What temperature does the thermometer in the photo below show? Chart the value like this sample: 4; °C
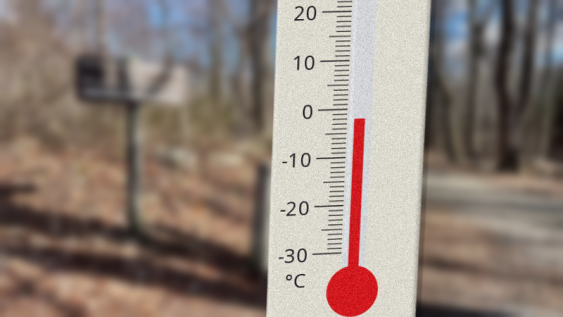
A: -2; °C
